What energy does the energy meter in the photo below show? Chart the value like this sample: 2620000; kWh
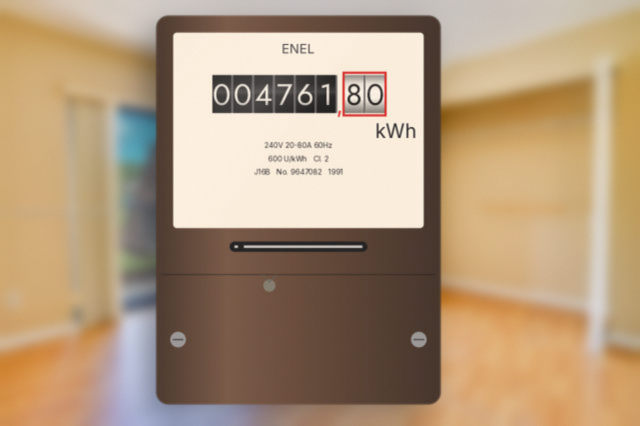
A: 4761.80; kWh
